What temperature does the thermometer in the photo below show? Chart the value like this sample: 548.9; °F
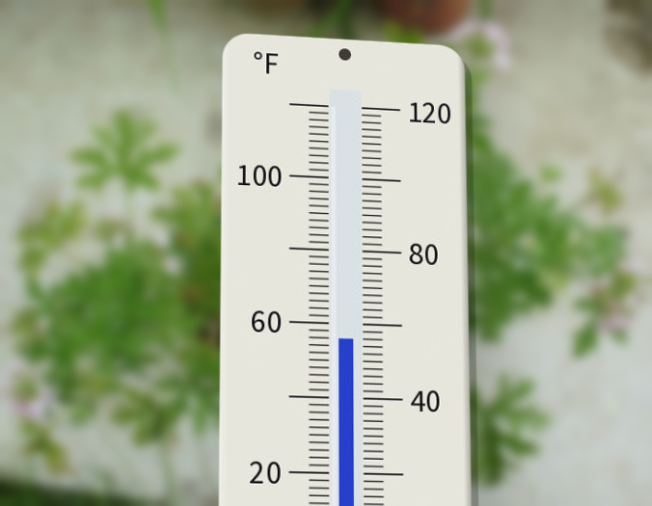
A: 56; °F
